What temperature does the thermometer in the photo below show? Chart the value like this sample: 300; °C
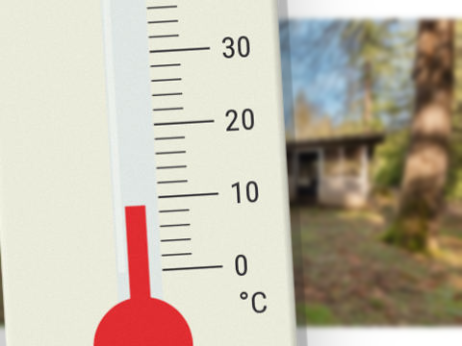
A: 9; °C
